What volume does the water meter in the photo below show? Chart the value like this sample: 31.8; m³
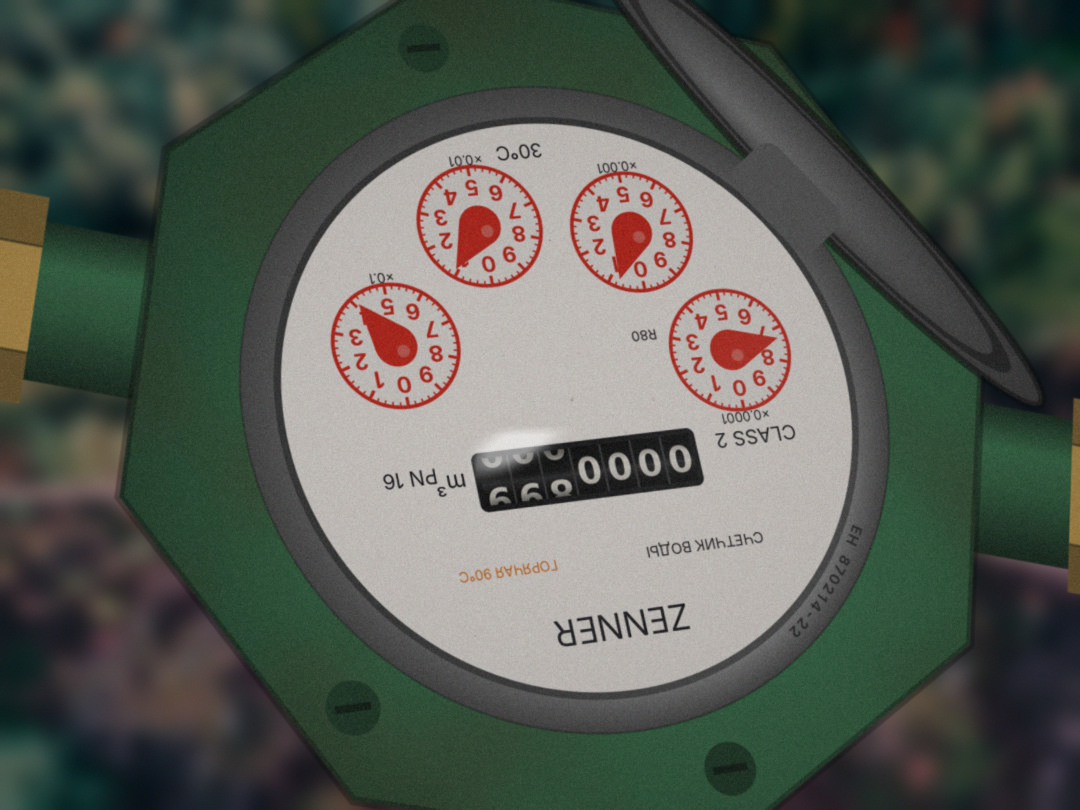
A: 899.4107; m³
